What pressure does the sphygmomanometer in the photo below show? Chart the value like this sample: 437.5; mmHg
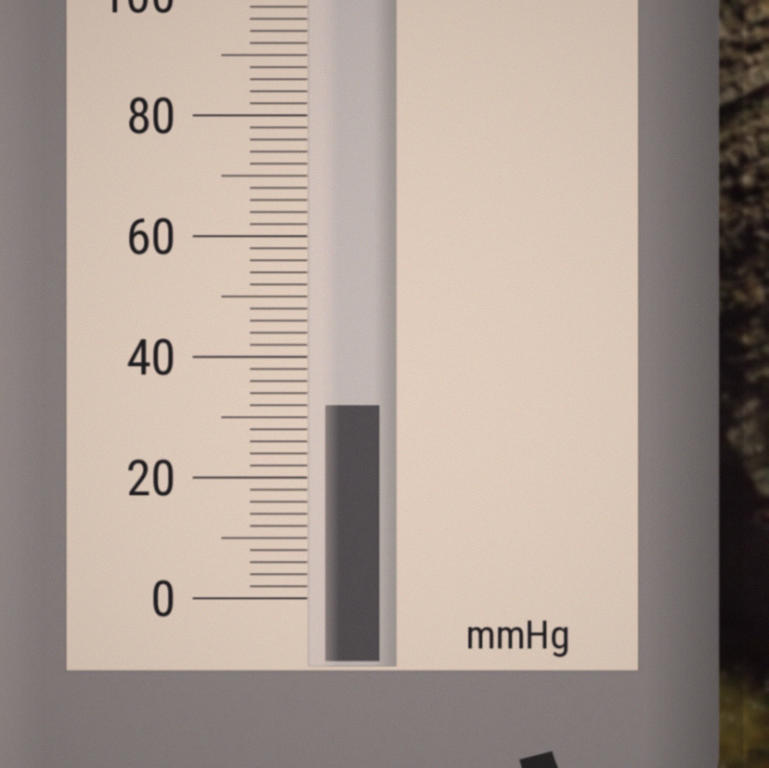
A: 32; mmHg
